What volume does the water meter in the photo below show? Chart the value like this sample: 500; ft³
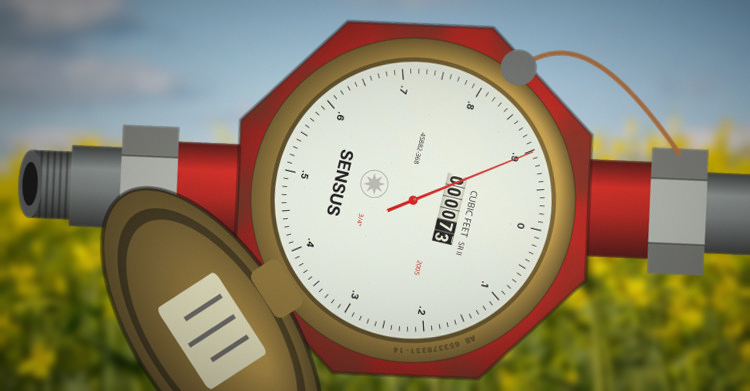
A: 72.90; ft³
